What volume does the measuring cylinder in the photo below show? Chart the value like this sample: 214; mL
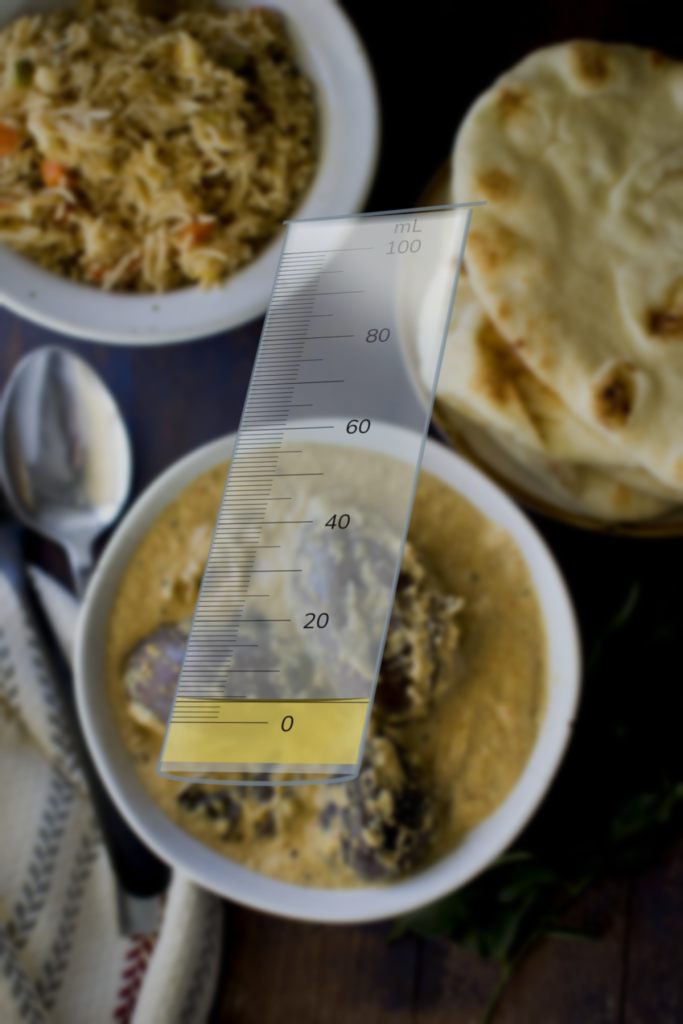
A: 4; mL
